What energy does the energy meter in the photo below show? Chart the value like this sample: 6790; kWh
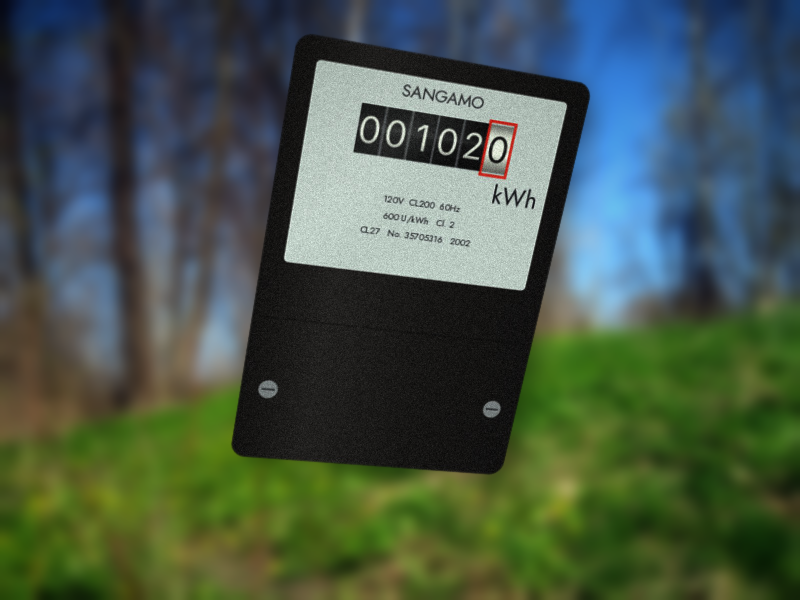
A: 102.0; kWh
